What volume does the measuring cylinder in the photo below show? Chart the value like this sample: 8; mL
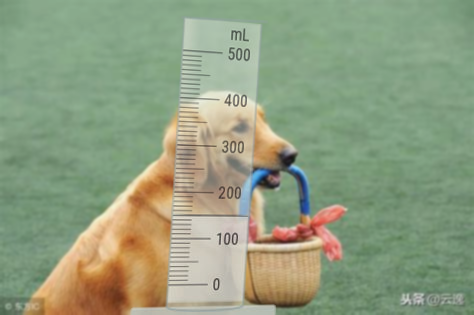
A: 150; mL
